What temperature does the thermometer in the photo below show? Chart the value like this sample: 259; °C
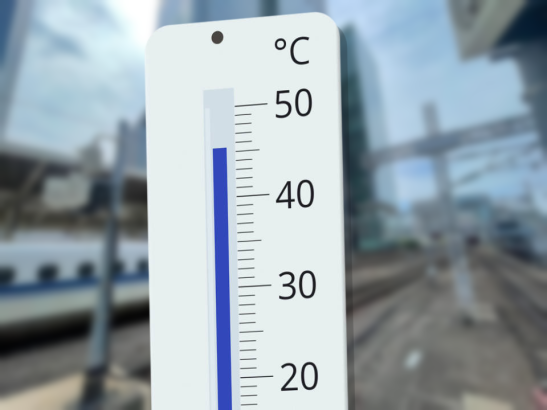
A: 45.5; °C
